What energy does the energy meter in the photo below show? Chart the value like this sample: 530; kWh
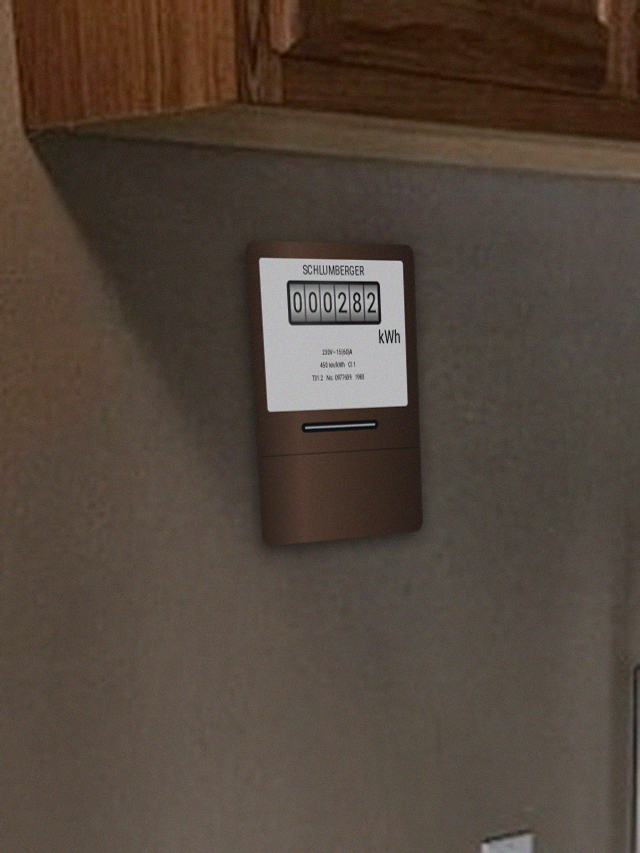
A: 282; kWh
